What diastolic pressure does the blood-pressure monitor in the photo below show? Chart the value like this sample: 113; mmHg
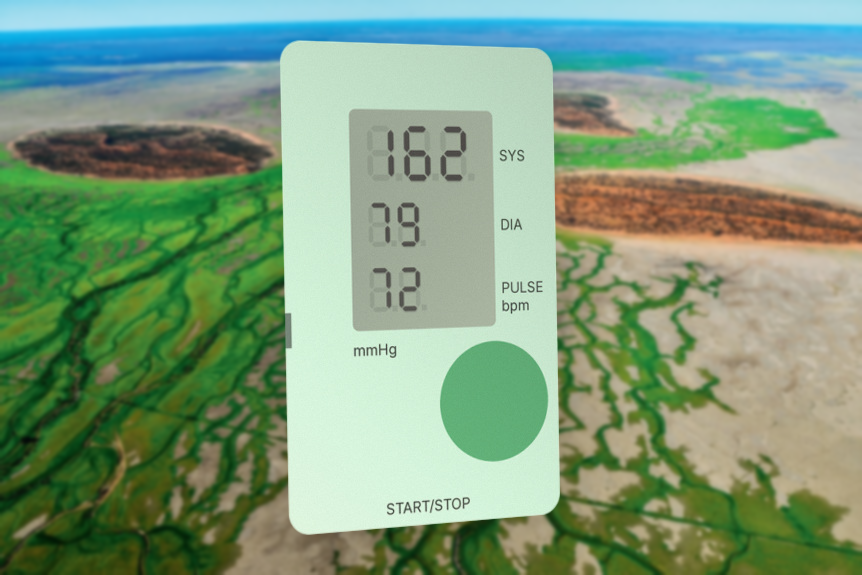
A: 79; mmHg
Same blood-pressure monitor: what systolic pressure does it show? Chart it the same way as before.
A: 162; mmHg
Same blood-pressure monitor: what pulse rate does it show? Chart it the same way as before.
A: 72; bpm
